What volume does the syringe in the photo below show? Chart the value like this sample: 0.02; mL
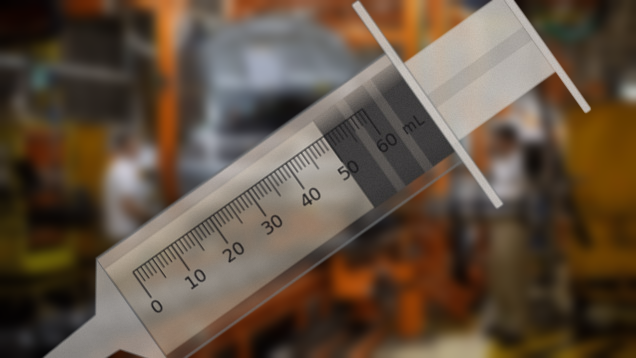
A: 50; mL
